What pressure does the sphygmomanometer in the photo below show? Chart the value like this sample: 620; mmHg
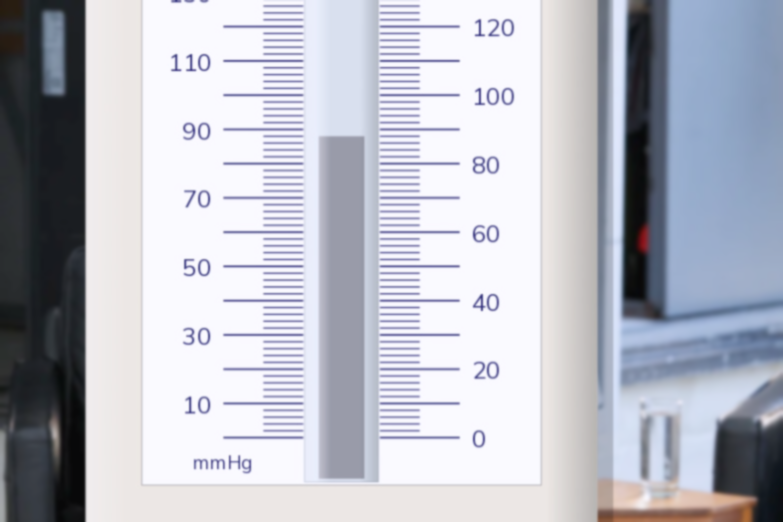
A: 88; mmHg
